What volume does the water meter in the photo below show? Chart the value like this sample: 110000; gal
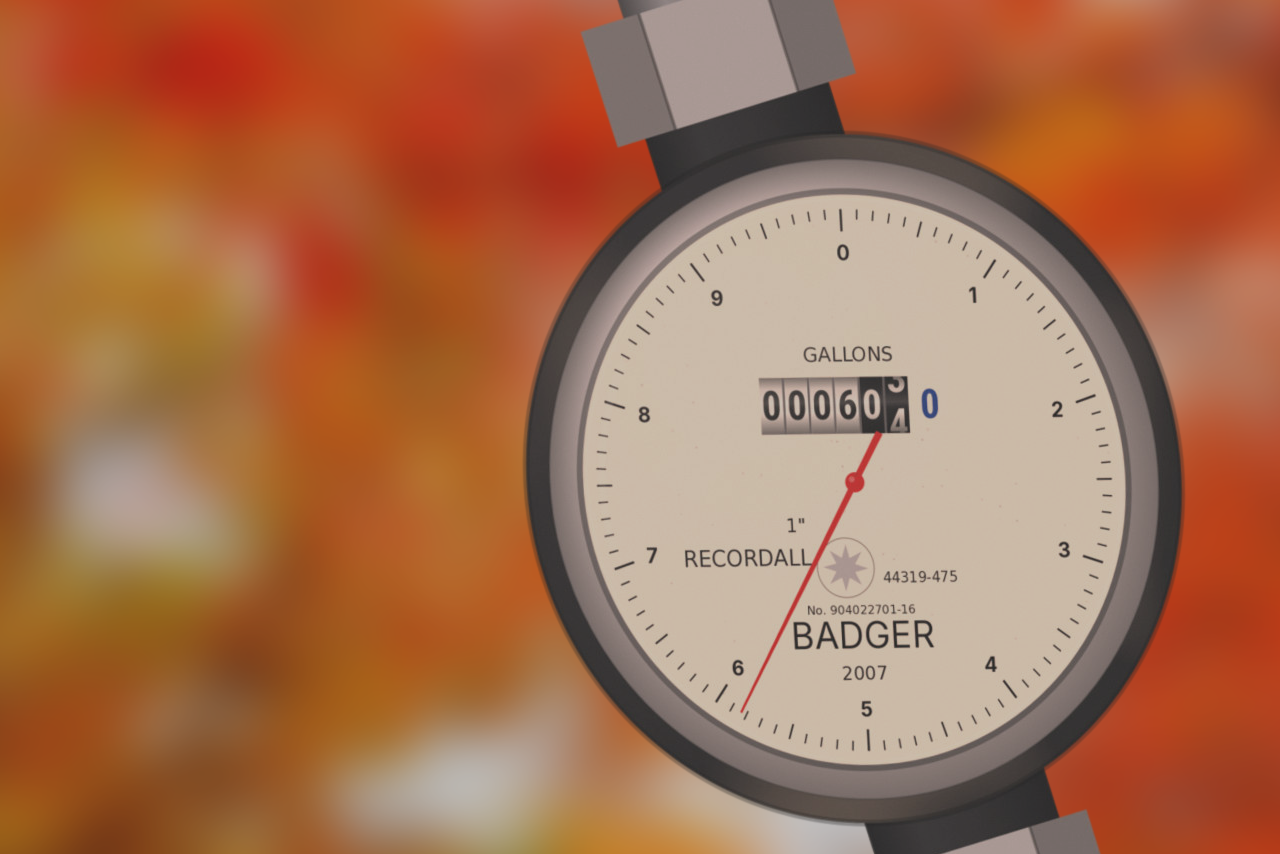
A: 6035.8; gal
